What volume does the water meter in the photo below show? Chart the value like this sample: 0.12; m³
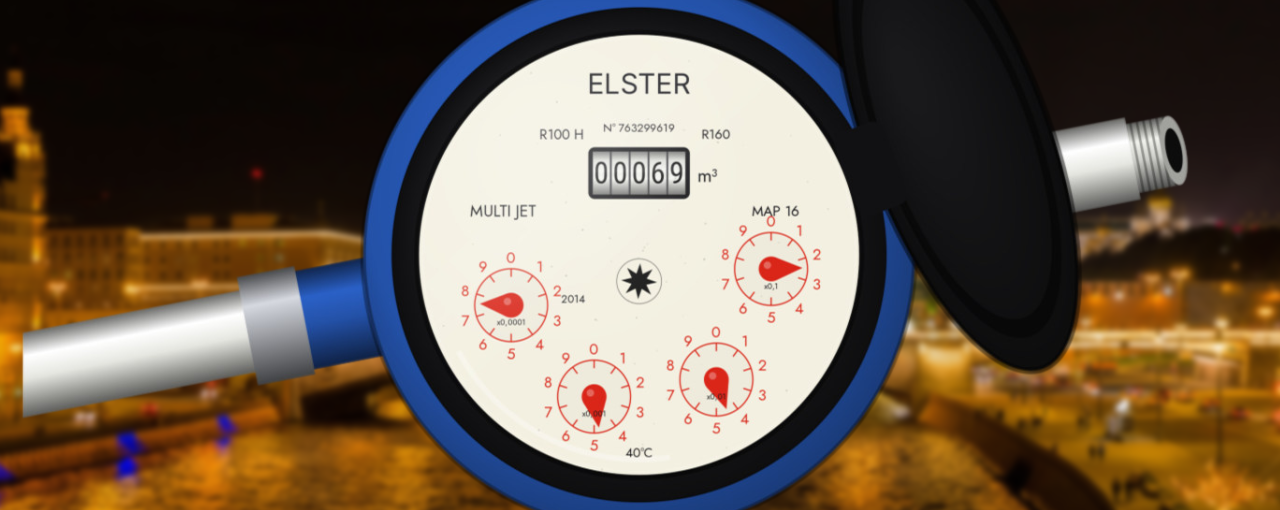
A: 69.2447; m³
